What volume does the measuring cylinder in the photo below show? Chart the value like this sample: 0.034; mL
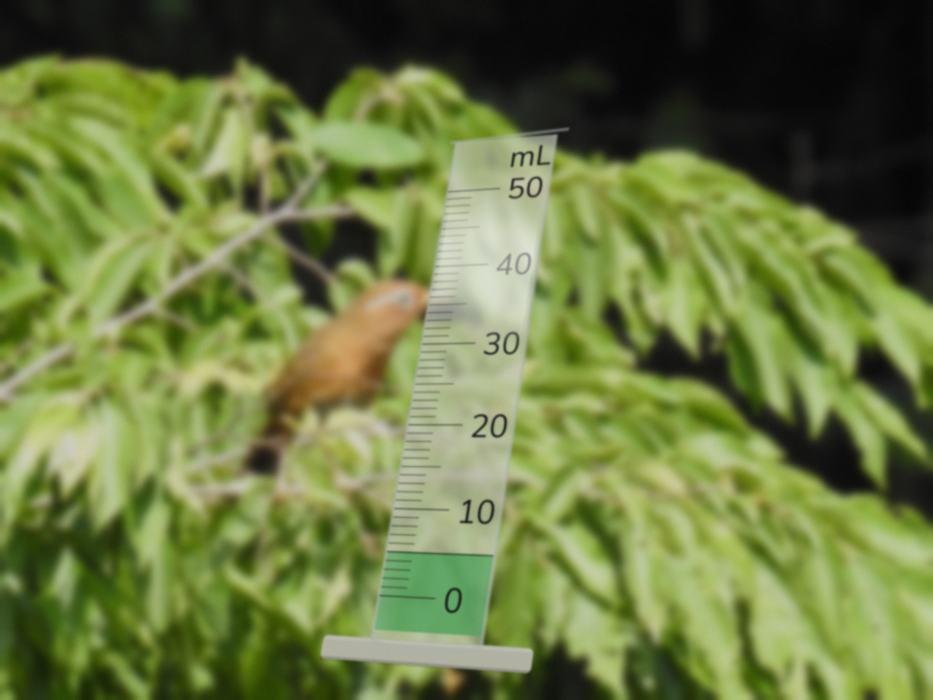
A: 5; mL
